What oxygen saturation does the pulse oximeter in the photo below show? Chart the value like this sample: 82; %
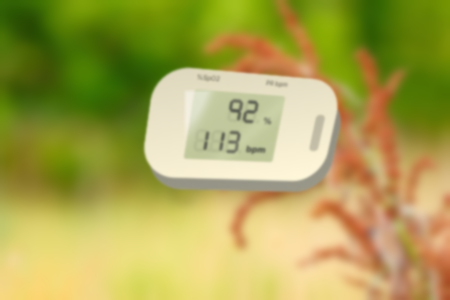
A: 92; %
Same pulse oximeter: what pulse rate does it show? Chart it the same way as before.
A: 113; bpm
